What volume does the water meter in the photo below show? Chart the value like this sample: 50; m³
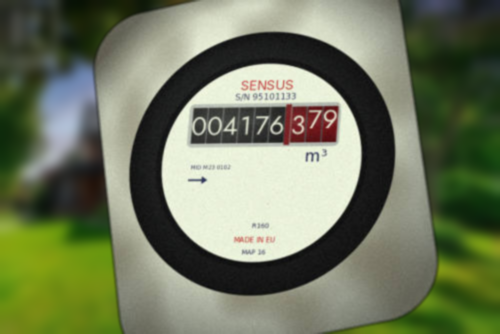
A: 4176.379; m³
